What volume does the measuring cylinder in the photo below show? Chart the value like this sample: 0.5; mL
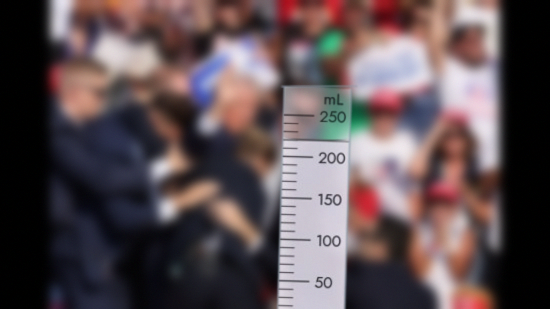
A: 220; mL
